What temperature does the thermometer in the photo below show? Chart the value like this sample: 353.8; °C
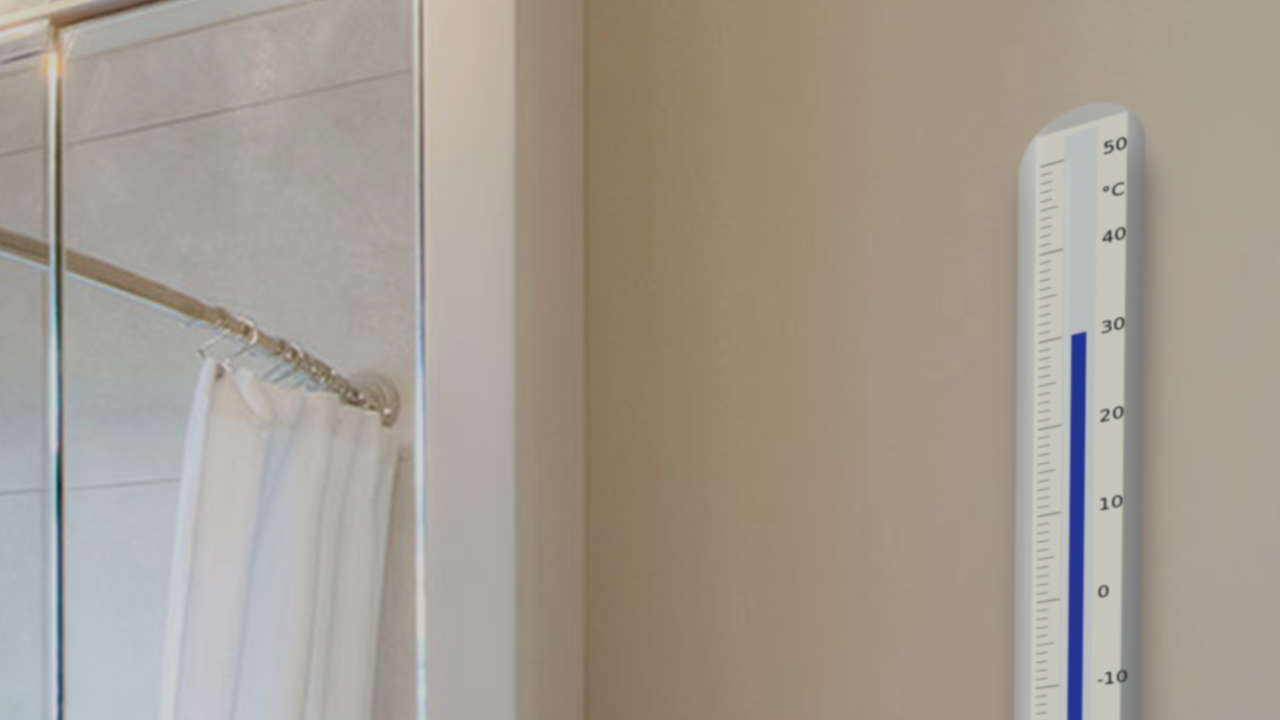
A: 30; °C
